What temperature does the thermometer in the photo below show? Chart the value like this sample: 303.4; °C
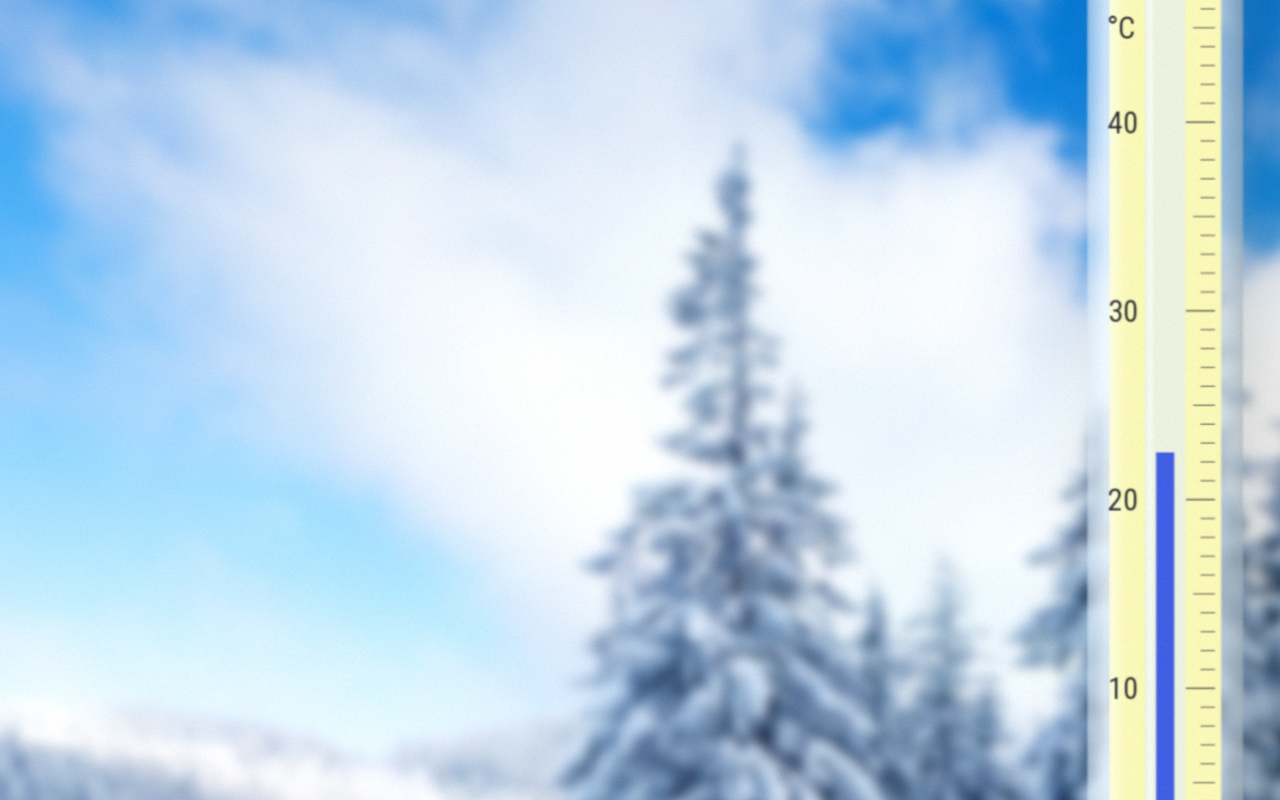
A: 22.5; °C
